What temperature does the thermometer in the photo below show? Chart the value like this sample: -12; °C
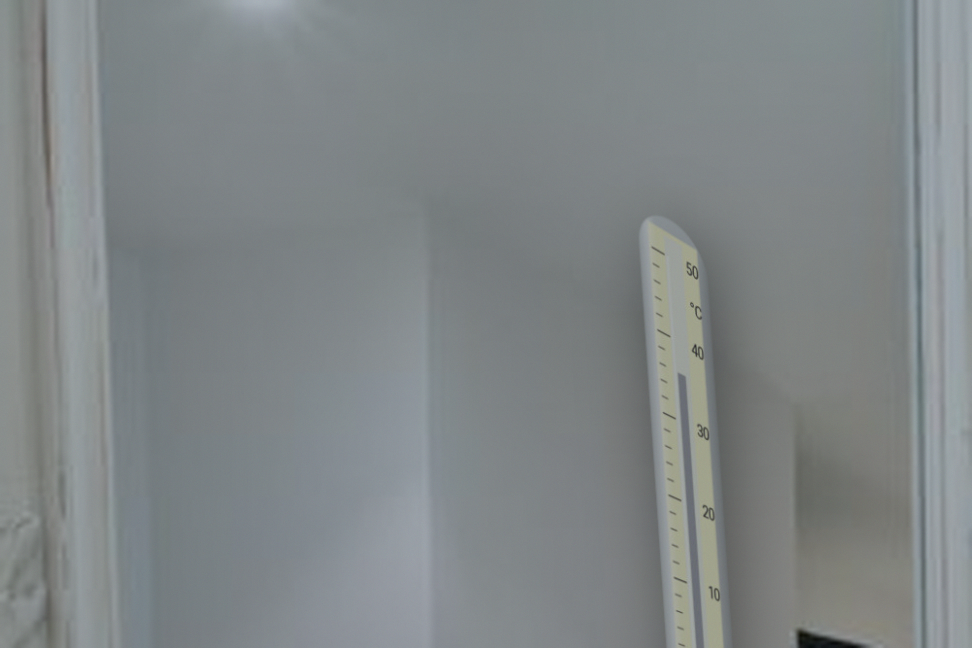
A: 36; °C
